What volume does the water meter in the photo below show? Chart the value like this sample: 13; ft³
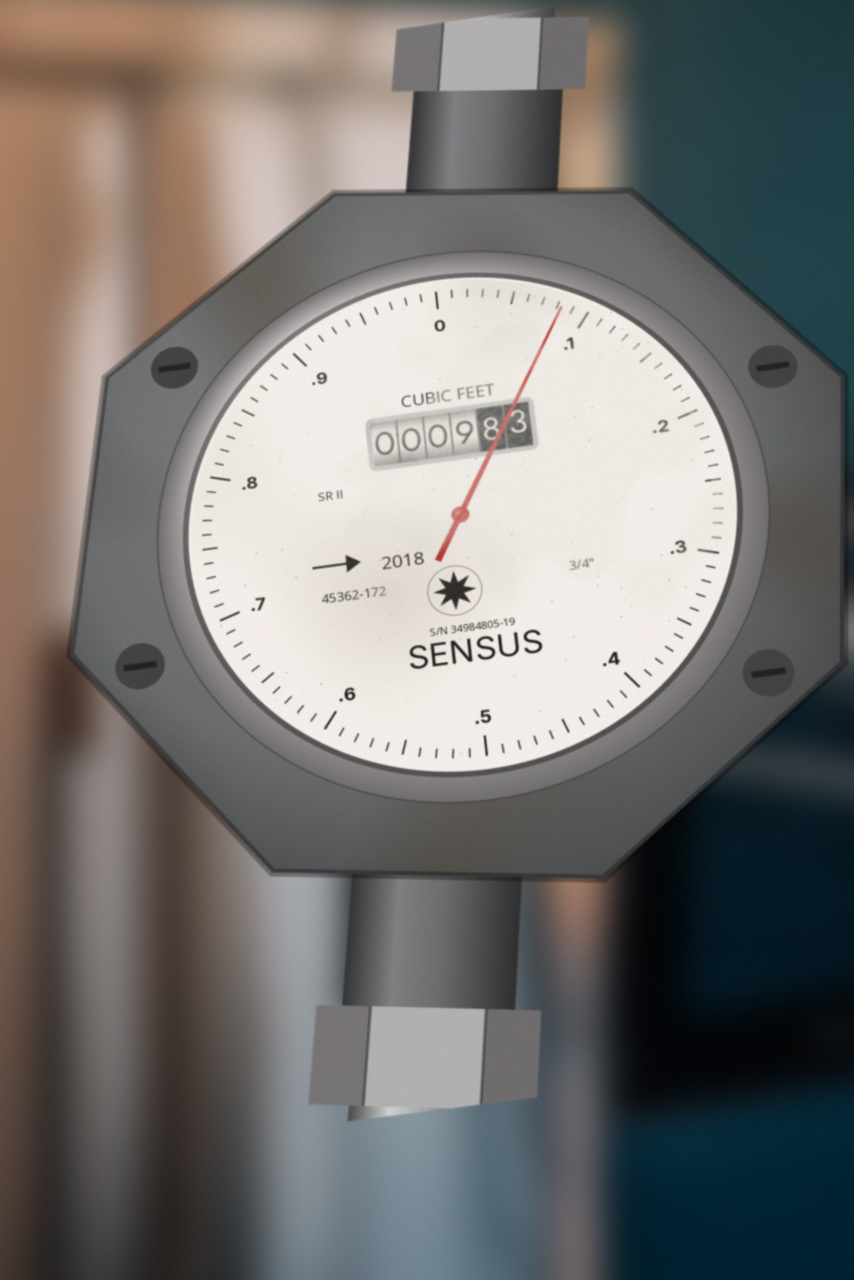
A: 983.08; ft³
